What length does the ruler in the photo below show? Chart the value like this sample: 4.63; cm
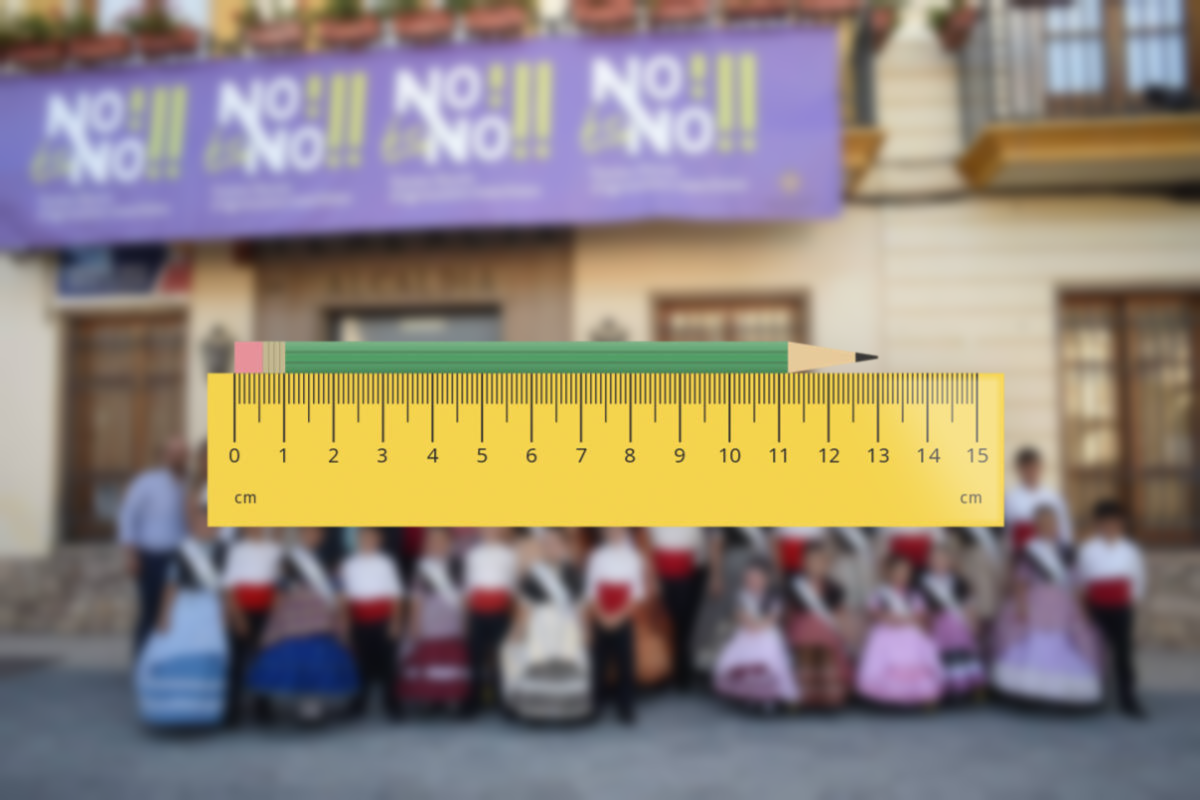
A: 13; cm
